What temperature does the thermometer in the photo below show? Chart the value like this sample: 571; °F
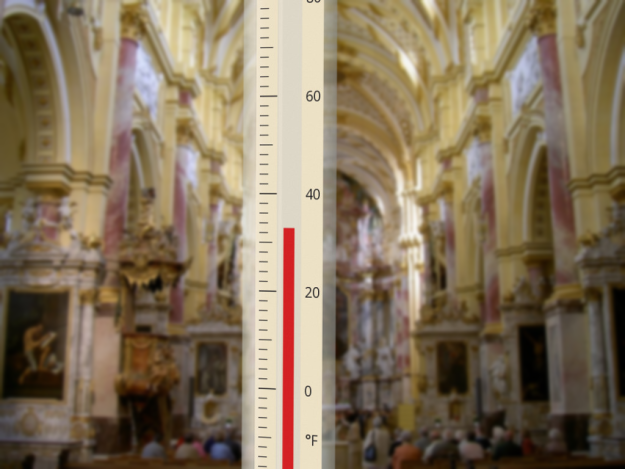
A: 33; °F
